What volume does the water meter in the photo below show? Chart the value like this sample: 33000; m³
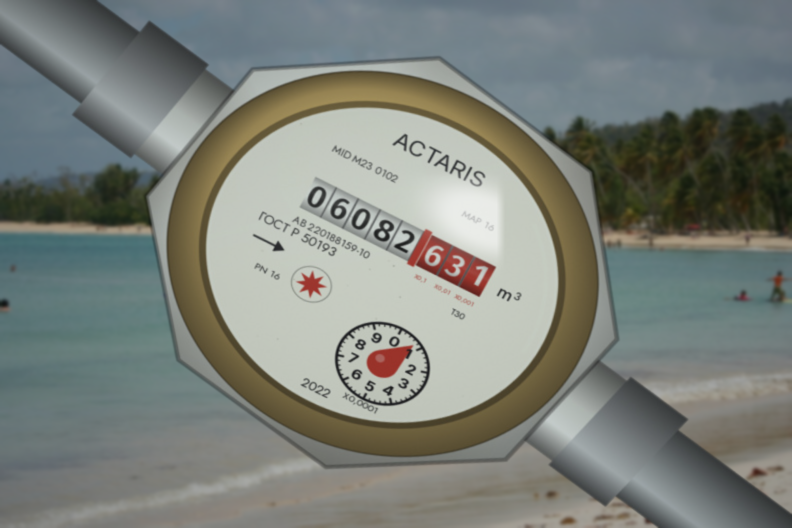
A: 6082.6310; m³
